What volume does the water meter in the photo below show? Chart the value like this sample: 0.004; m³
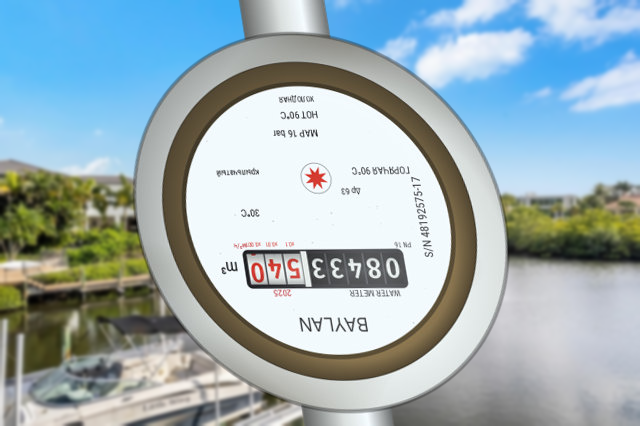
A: 8433.540; m³
